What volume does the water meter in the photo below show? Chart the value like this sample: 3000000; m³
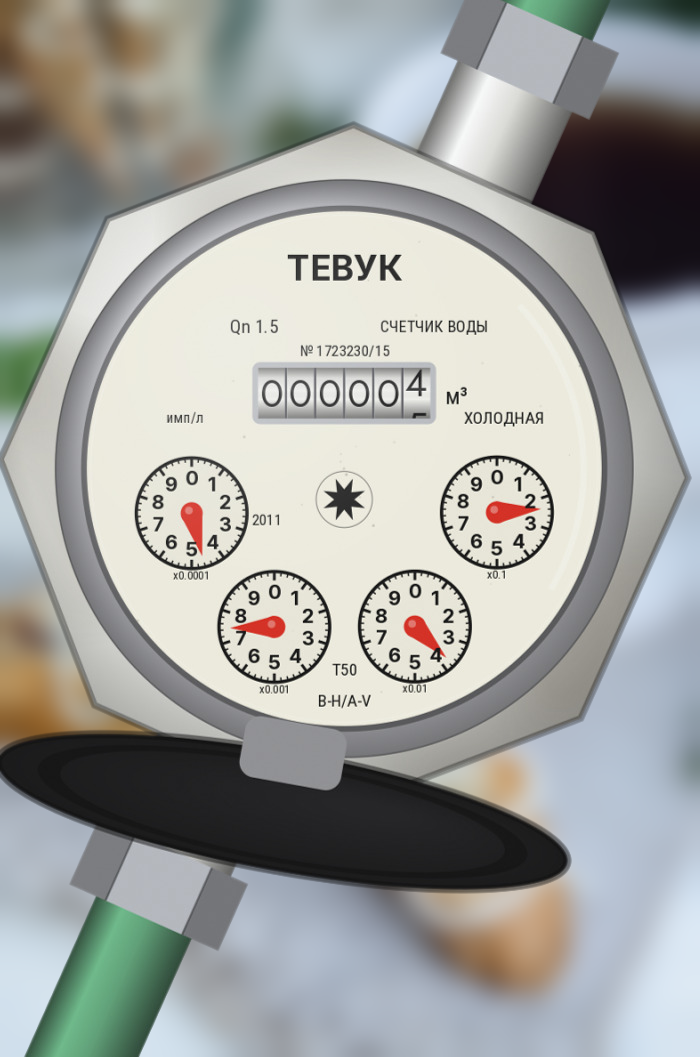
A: 4.2374; m³
